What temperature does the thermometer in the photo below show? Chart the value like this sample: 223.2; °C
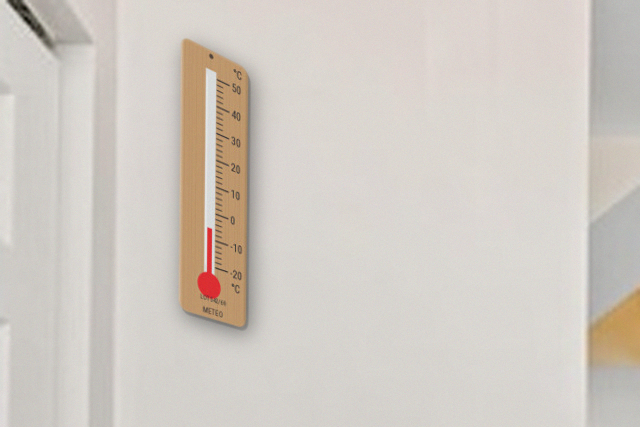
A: -6; °C
